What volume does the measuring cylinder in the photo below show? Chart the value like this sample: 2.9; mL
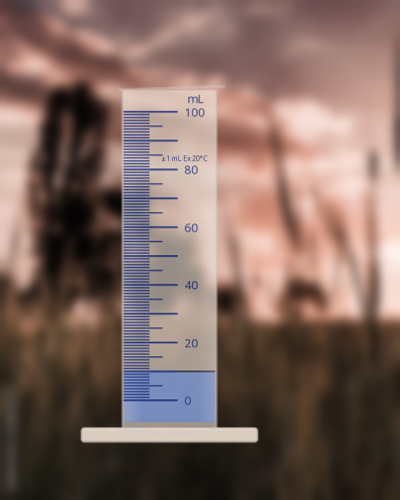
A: 10; mL
